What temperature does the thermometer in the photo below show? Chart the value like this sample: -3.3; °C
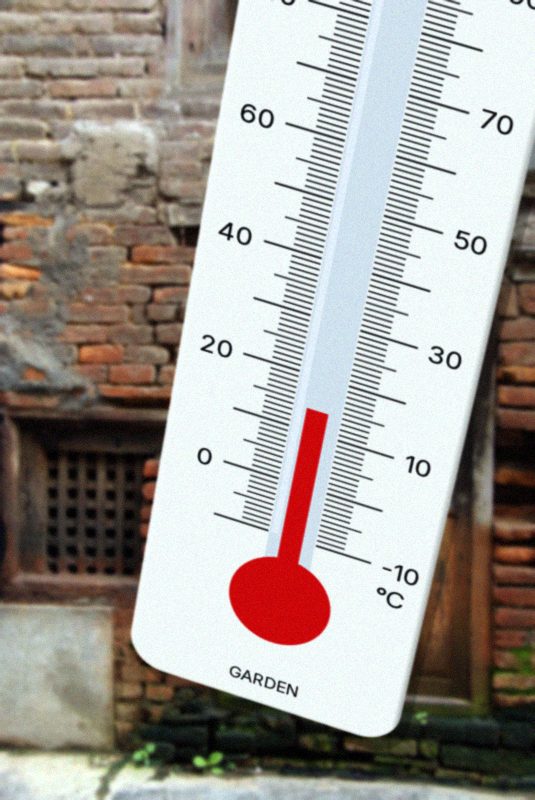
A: 14; °C
